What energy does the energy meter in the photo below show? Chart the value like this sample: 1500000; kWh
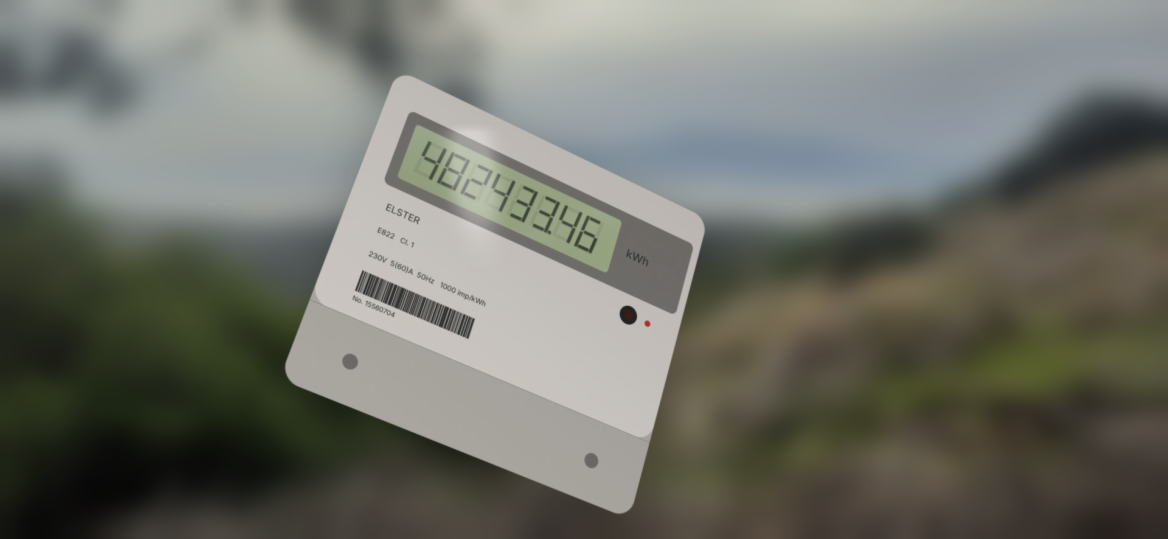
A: 482433.46; kWh
